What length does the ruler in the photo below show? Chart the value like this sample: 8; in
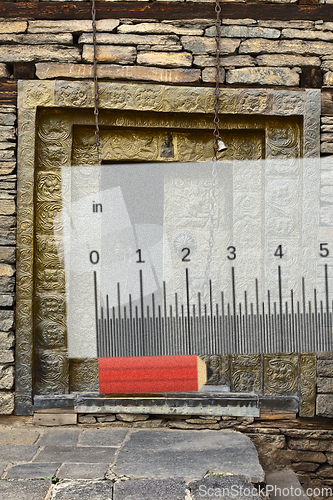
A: 2.5; in
